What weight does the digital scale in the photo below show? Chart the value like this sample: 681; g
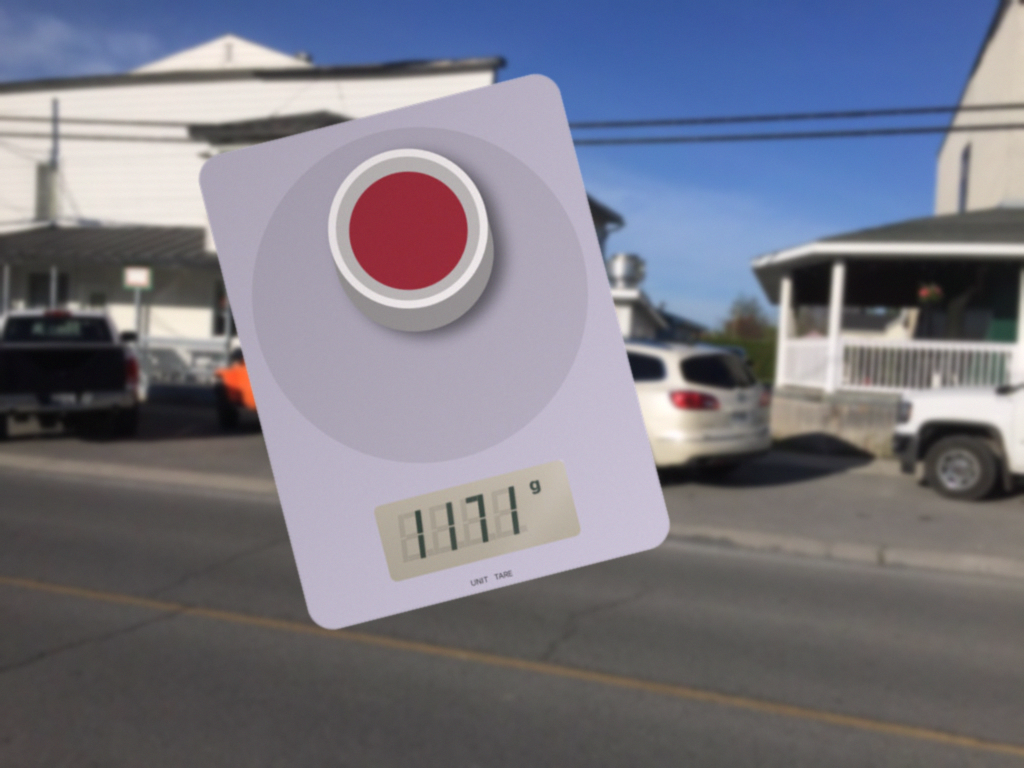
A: 1171; g
